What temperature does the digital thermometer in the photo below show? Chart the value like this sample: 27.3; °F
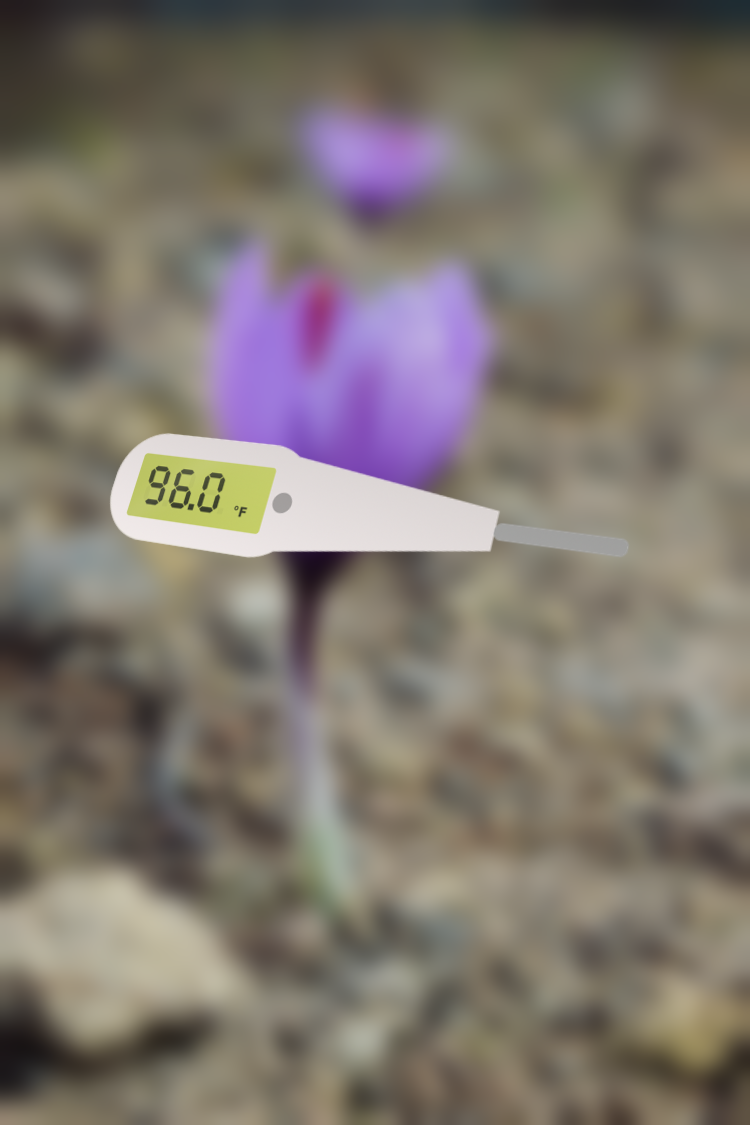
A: 96.0; °F
